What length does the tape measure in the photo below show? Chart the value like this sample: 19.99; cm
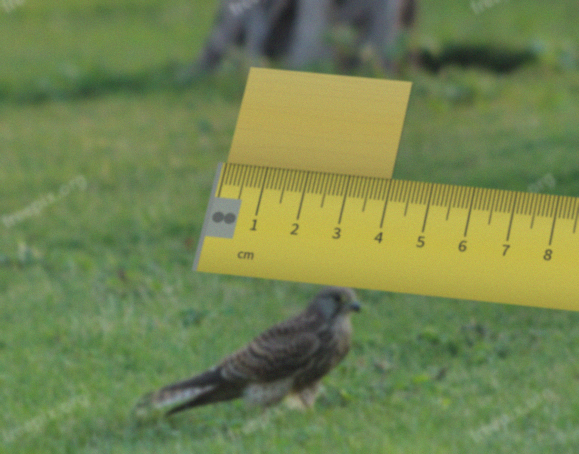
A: 4; cm
